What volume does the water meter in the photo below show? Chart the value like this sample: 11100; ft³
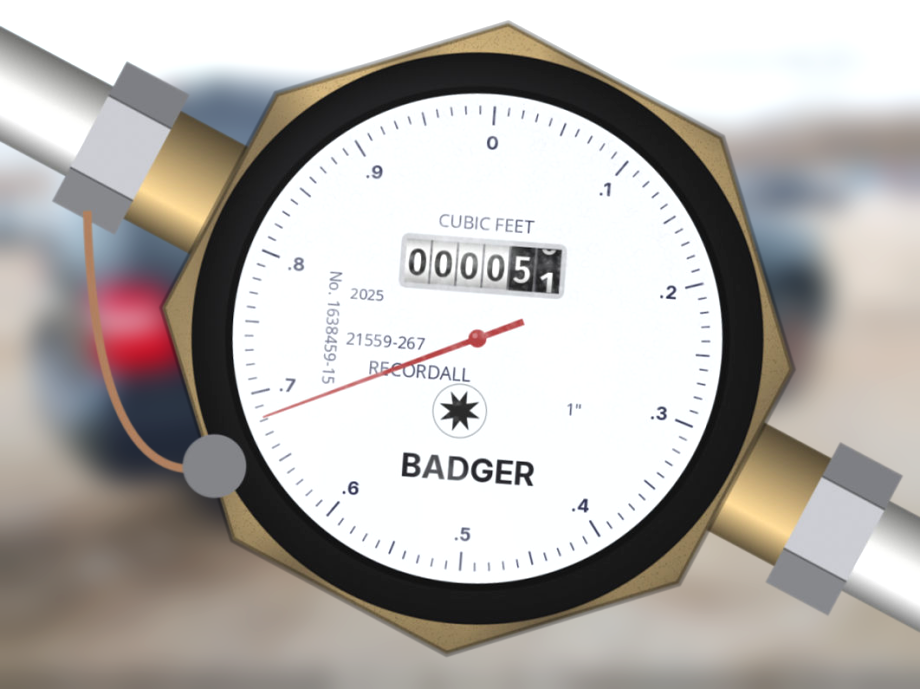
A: 50.68; ft³
